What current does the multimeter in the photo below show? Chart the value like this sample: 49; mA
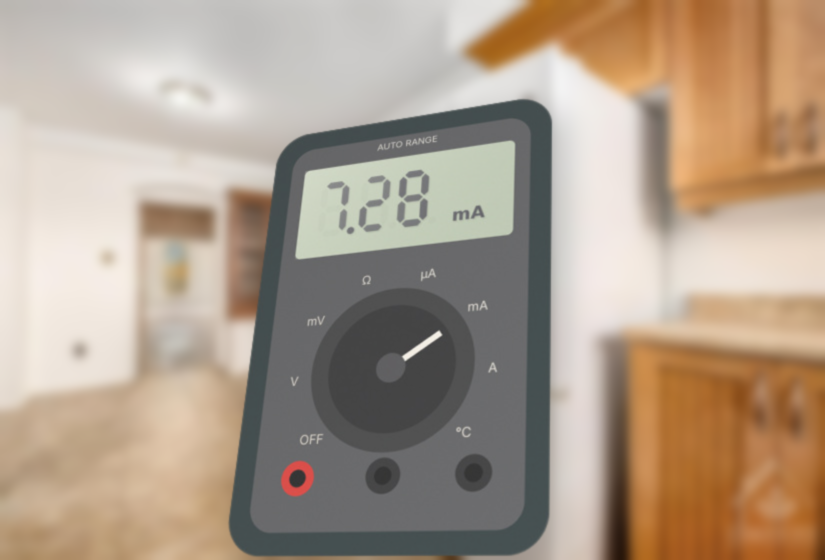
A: 7.28; mA
